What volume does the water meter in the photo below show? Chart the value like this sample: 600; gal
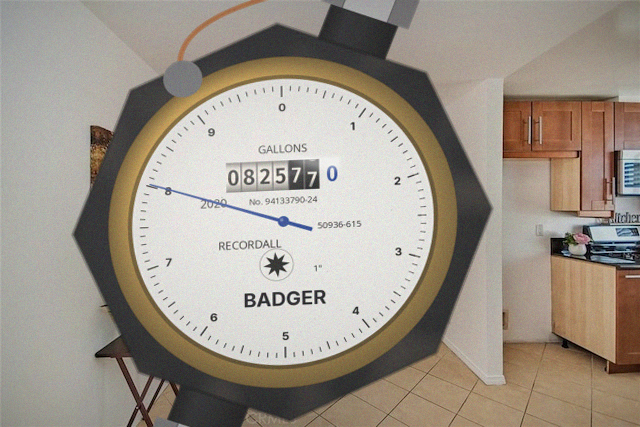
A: 825768.0; gal
